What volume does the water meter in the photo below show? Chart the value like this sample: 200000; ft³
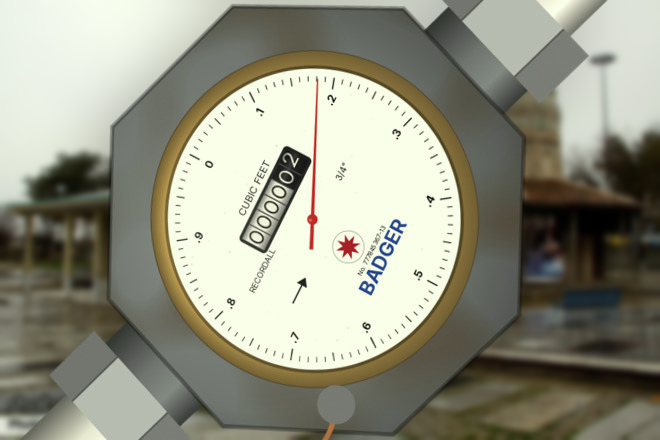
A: 2.18; ft³
